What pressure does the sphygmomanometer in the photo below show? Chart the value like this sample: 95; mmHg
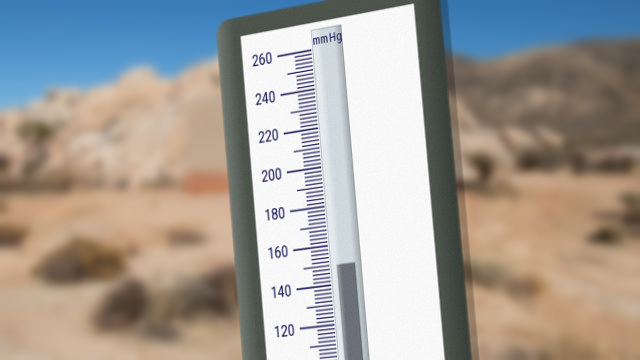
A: 150; mmHg
